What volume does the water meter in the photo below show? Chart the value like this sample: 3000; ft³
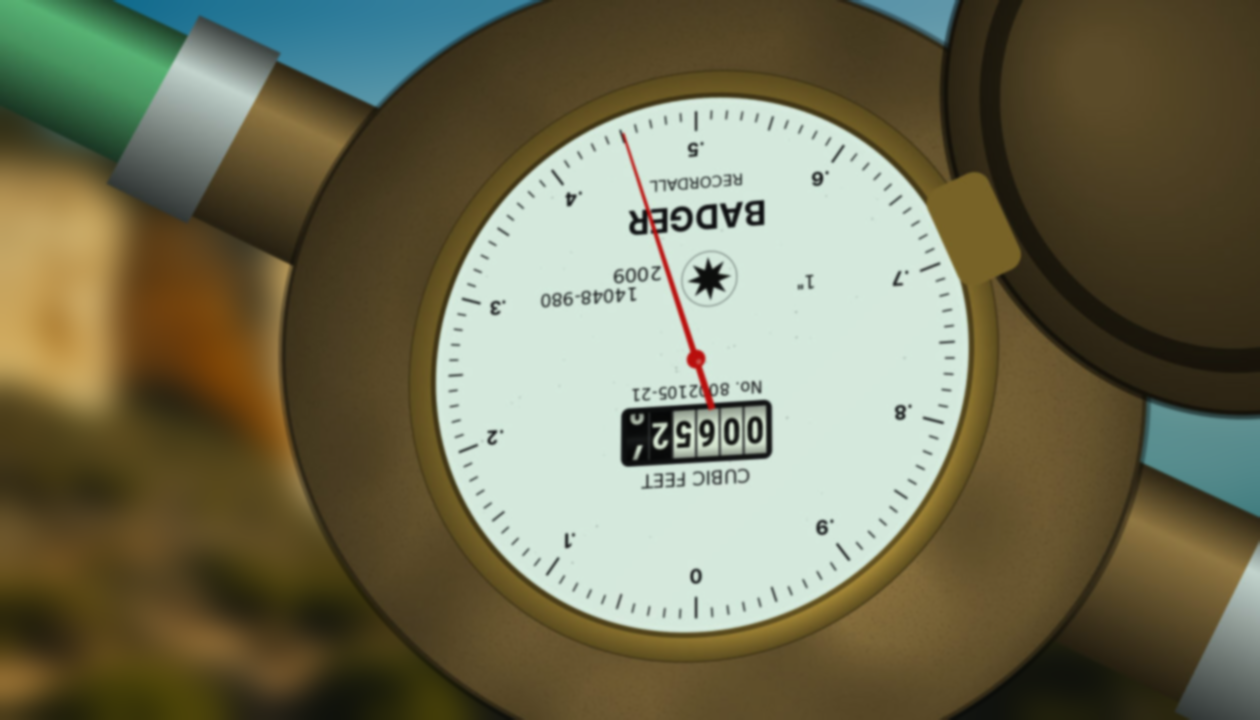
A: 6527.45; ft³
